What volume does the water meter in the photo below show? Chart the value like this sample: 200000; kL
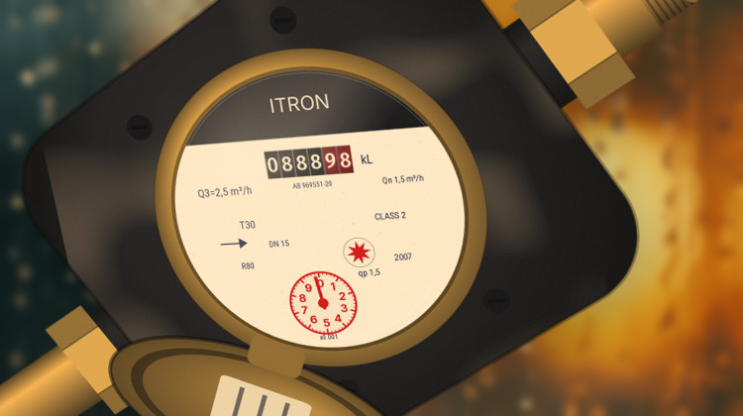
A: 888.979; kL
